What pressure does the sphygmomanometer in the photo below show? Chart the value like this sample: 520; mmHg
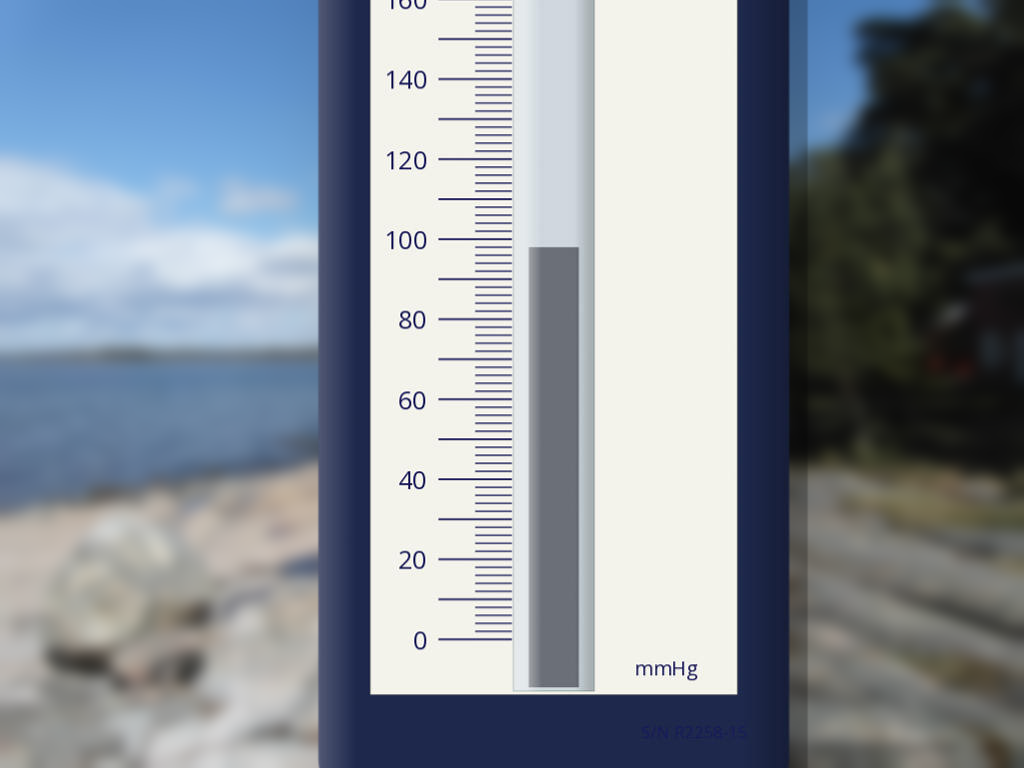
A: 98; mmHg
